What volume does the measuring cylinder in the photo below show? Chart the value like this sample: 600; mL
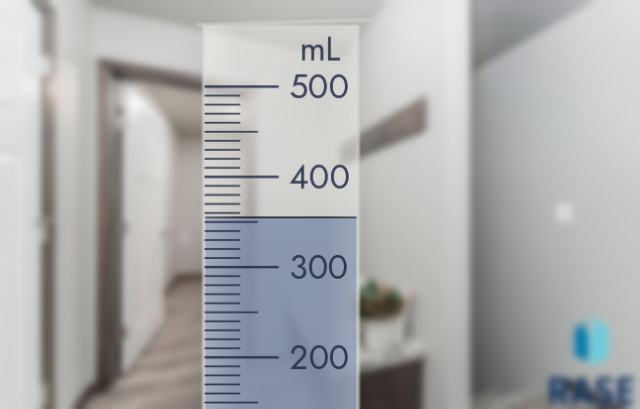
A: 355; mL
